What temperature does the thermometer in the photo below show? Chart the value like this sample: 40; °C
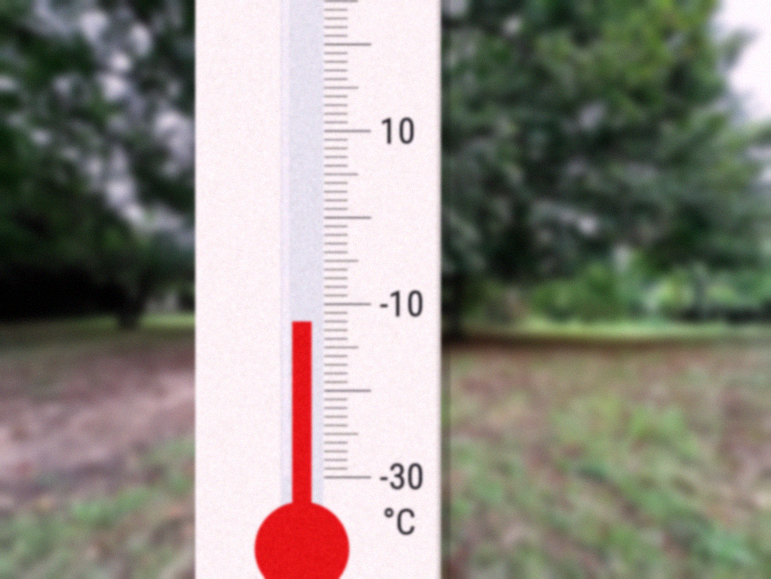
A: -12; °C
